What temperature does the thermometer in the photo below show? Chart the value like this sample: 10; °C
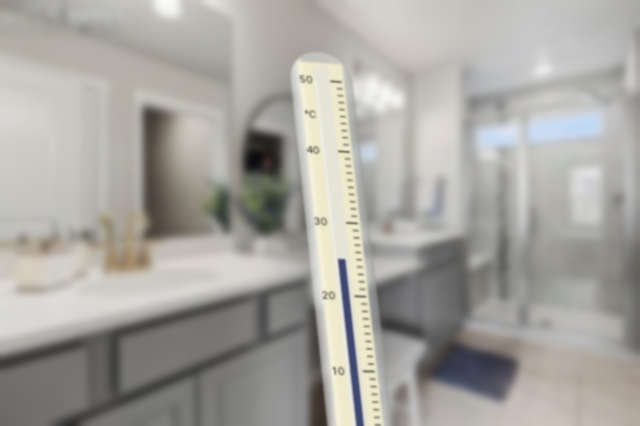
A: 25; °C
